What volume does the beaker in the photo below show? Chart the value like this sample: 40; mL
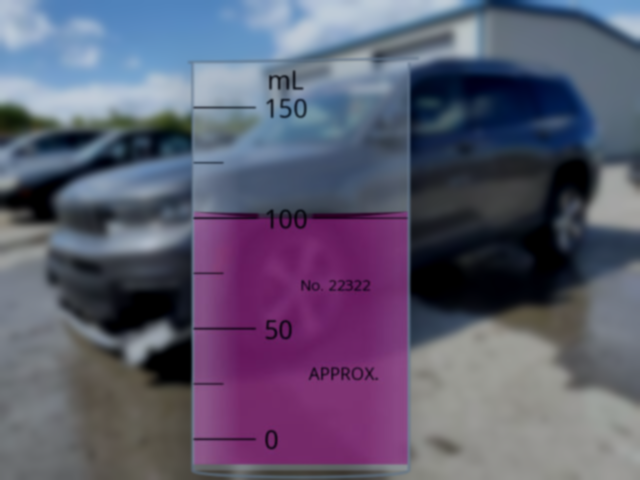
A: 100; mL
